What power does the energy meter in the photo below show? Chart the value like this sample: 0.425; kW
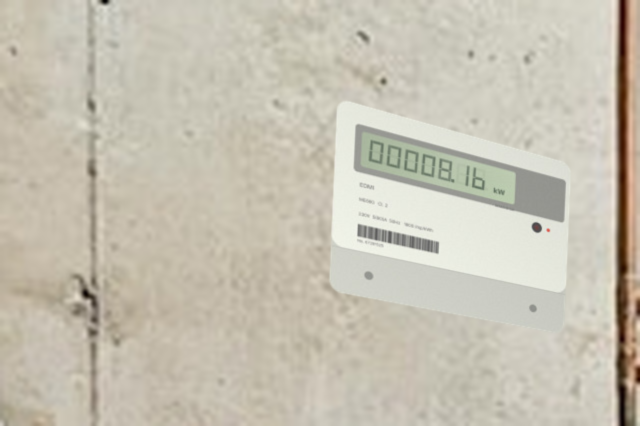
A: 8.16; kW
